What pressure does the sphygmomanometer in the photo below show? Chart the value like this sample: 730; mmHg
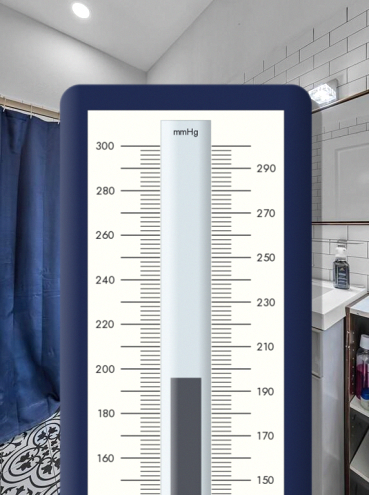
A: 196; mmHg
